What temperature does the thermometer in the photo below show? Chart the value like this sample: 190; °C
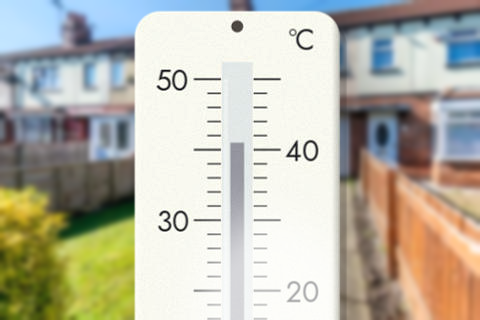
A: 41; °C
